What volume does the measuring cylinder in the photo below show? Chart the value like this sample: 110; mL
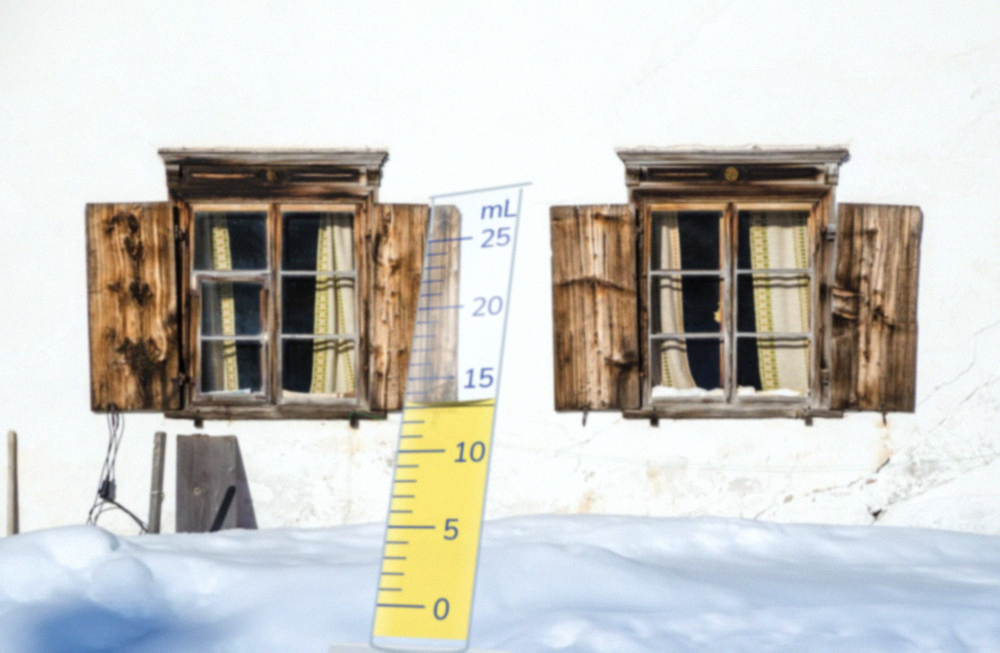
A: 13; mL
